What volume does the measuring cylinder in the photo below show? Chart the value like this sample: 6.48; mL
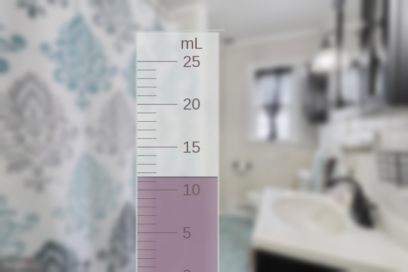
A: 11.5; mL
